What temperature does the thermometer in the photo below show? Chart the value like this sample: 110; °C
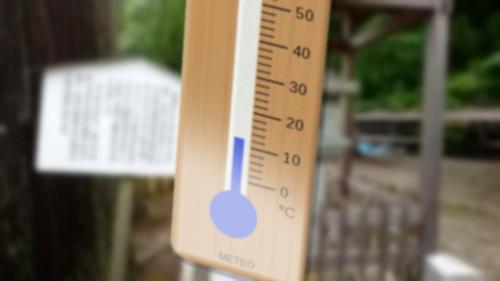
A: 12; °C
